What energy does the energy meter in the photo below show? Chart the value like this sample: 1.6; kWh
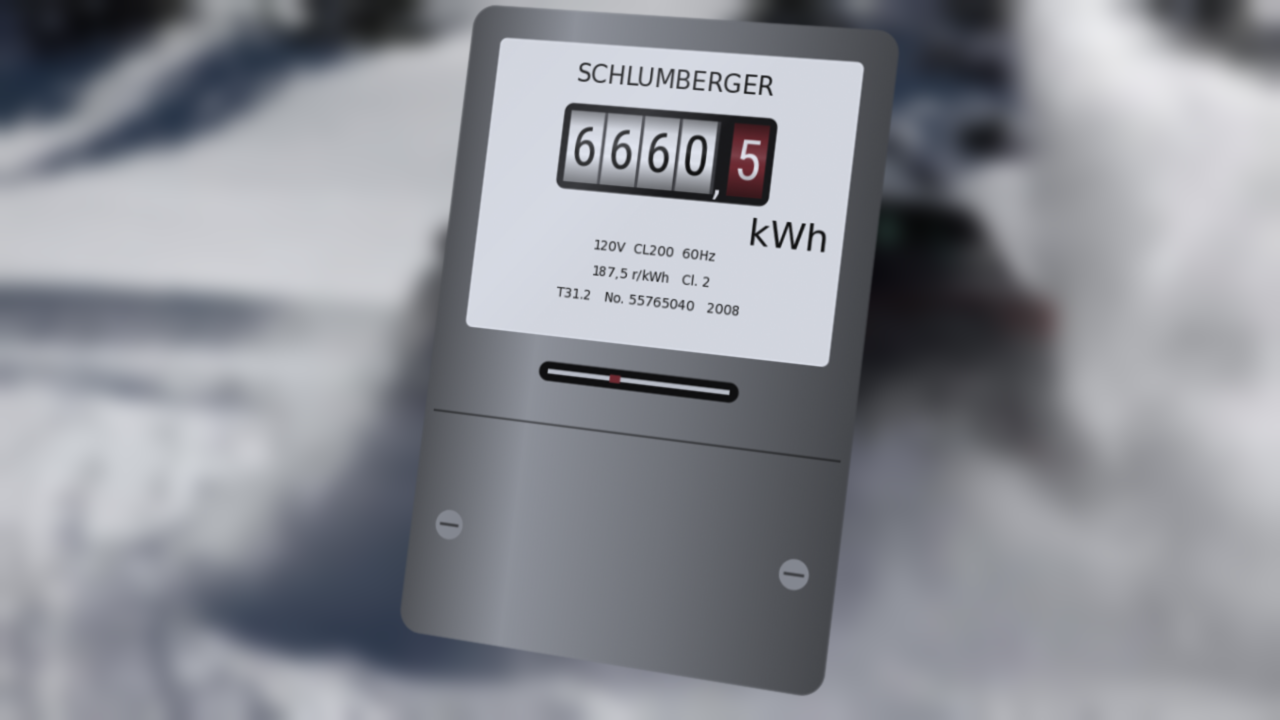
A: 6660.5; kWh
